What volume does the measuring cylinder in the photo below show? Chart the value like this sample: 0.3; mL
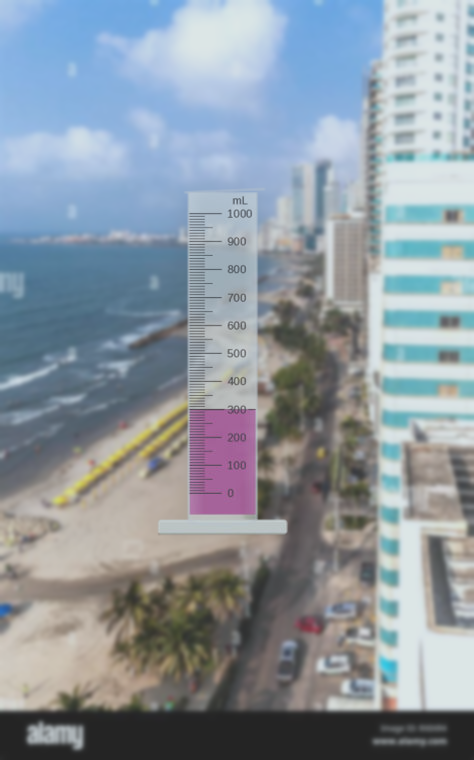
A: 300; mL
